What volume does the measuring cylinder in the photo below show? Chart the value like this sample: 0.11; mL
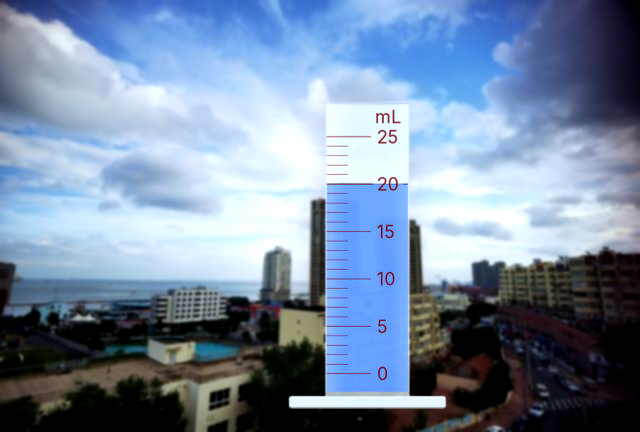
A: 20; mL
